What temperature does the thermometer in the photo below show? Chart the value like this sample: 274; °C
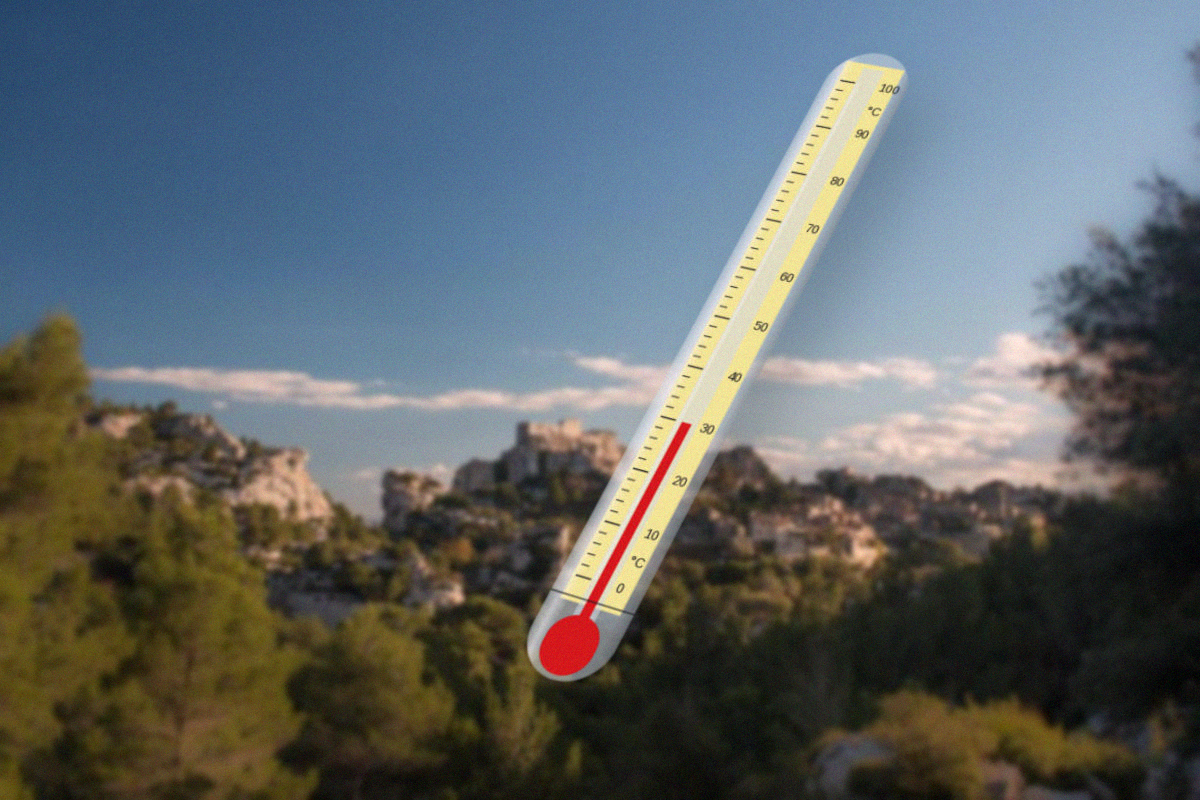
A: 30; °C
